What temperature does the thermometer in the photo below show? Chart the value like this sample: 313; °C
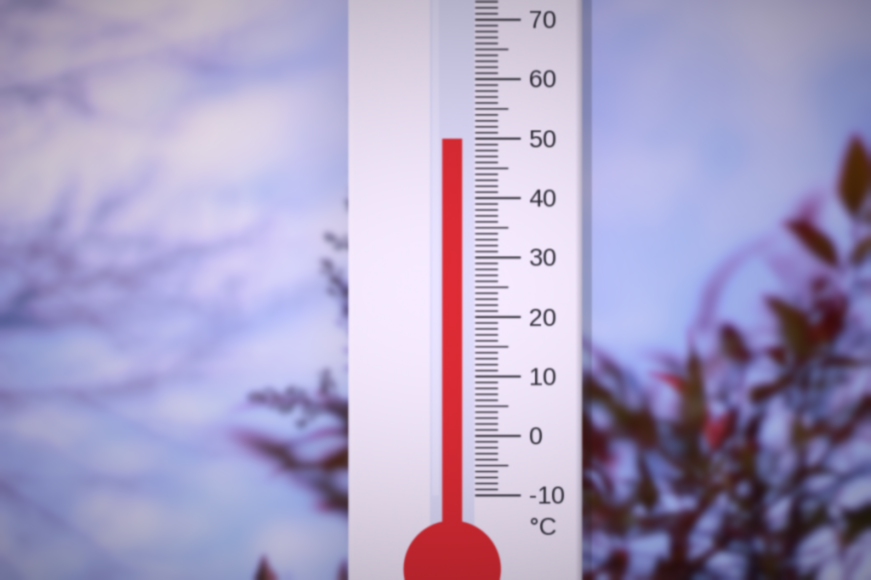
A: 50; °C
